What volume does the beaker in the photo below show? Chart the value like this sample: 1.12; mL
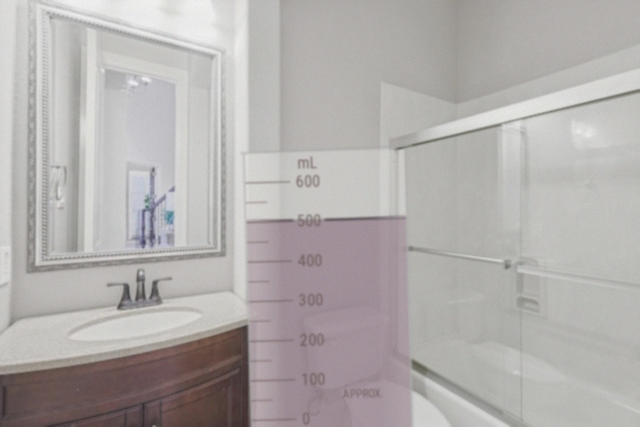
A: 500; mL
